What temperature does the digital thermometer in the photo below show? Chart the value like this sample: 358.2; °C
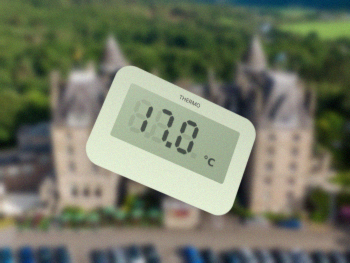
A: 17.0; °C
